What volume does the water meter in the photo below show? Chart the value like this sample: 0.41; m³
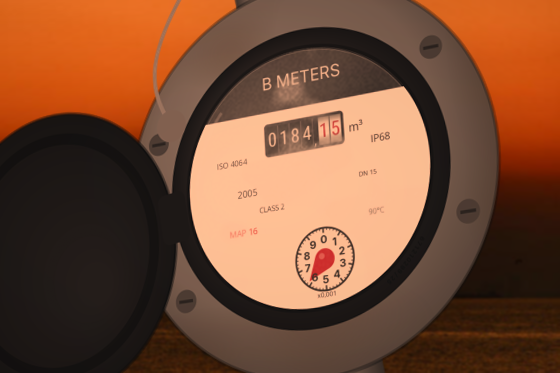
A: 184.156; m³
